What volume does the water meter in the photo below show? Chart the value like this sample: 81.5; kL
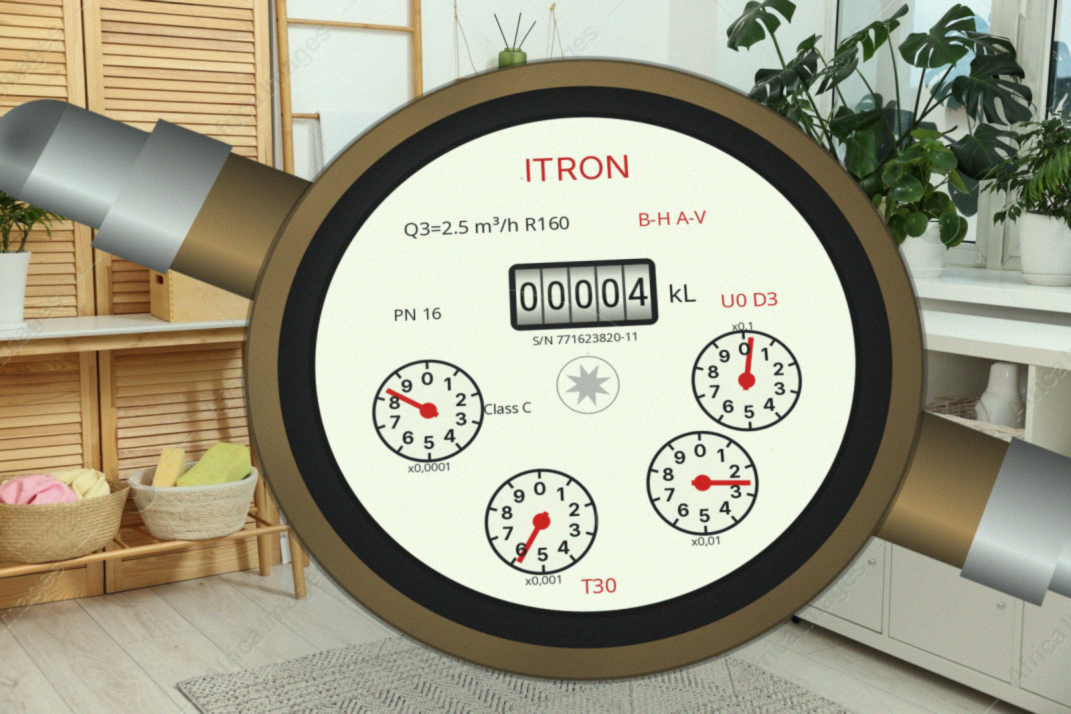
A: 4.0258; kL
